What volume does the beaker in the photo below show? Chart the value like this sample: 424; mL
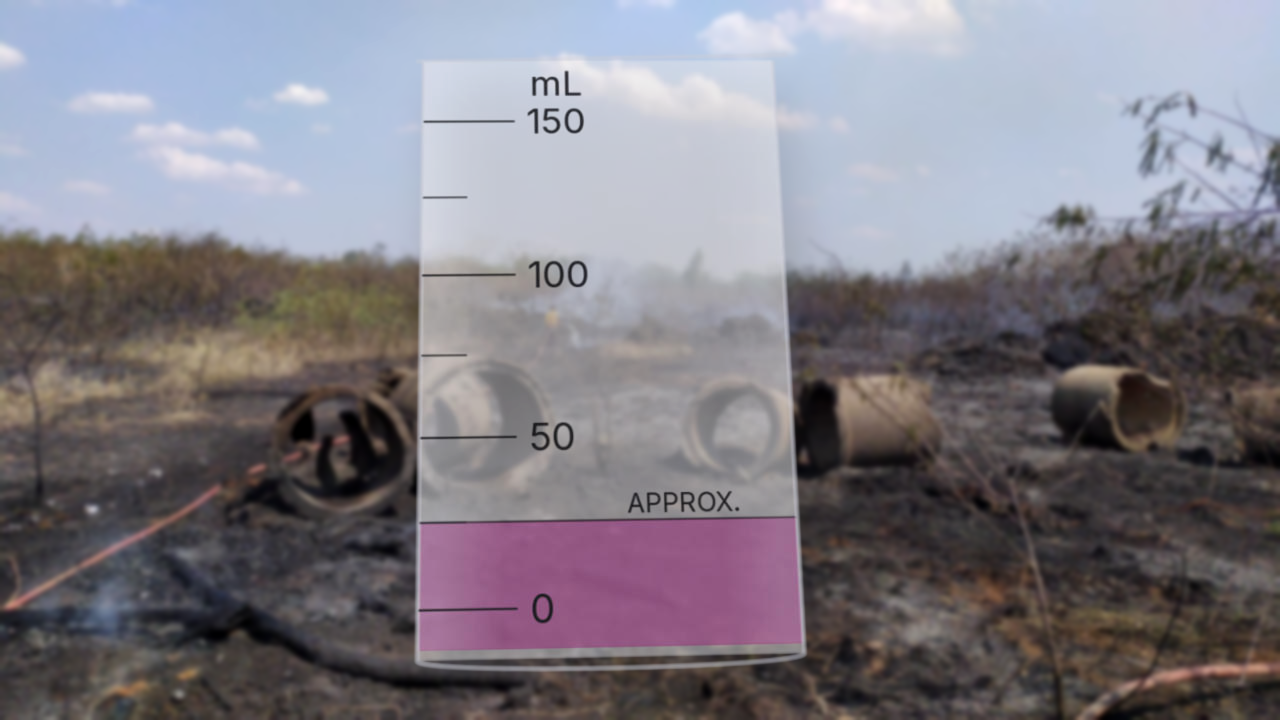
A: 25; mL
